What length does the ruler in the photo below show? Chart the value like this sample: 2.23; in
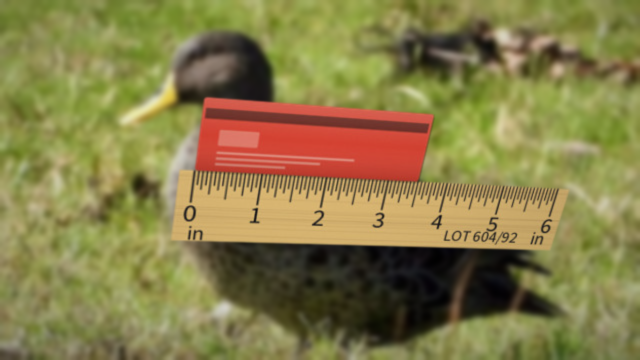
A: 3.5; in
